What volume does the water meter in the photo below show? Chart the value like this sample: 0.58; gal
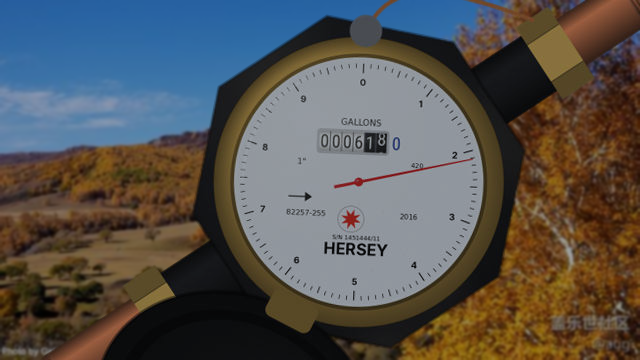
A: 6182.1; gal
